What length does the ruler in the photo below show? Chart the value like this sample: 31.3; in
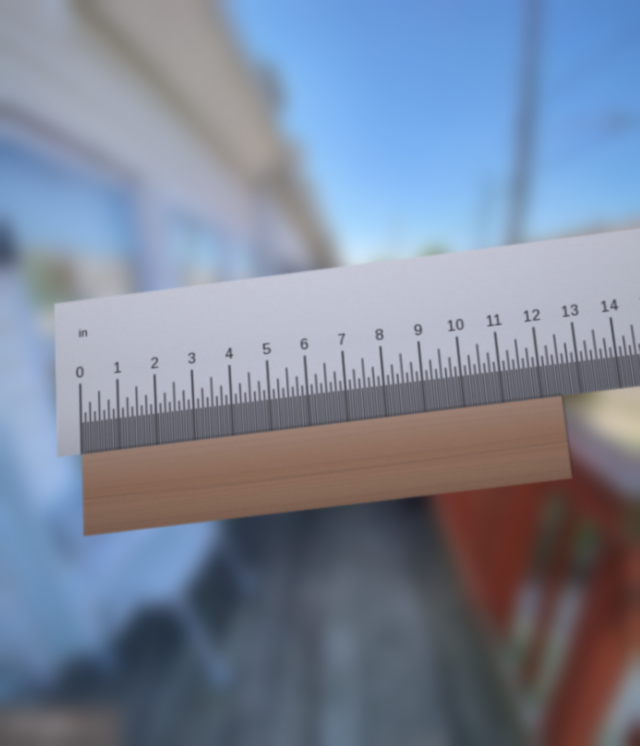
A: 12.5; in
